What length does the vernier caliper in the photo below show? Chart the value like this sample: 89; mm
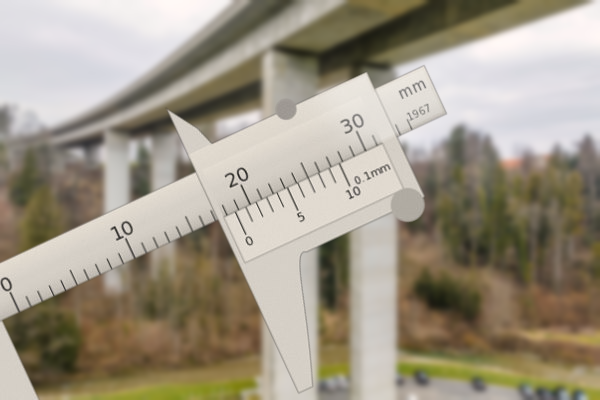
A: 18.7; mm
